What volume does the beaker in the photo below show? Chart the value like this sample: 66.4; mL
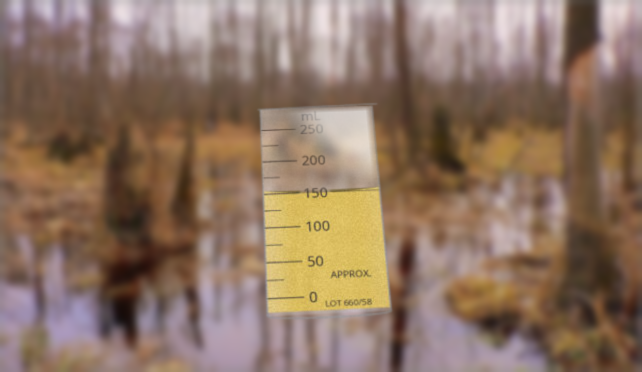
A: 150; mL
